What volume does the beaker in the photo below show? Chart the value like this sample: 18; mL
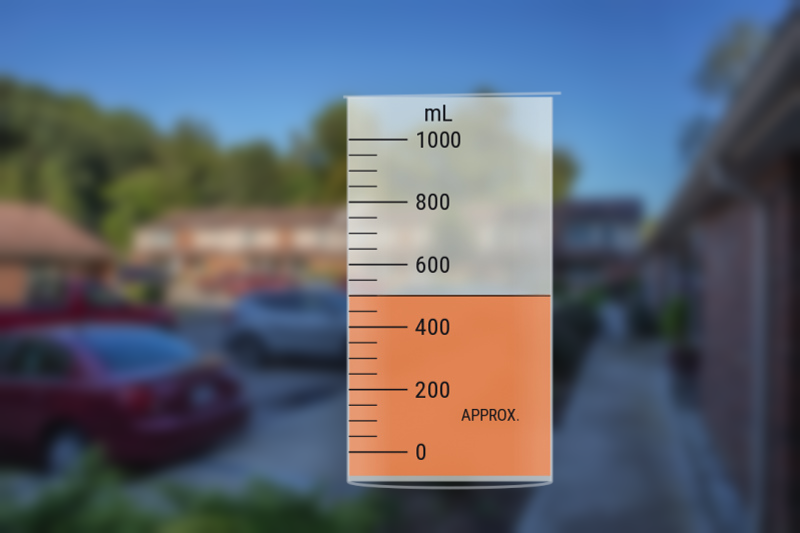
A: 500; mL
